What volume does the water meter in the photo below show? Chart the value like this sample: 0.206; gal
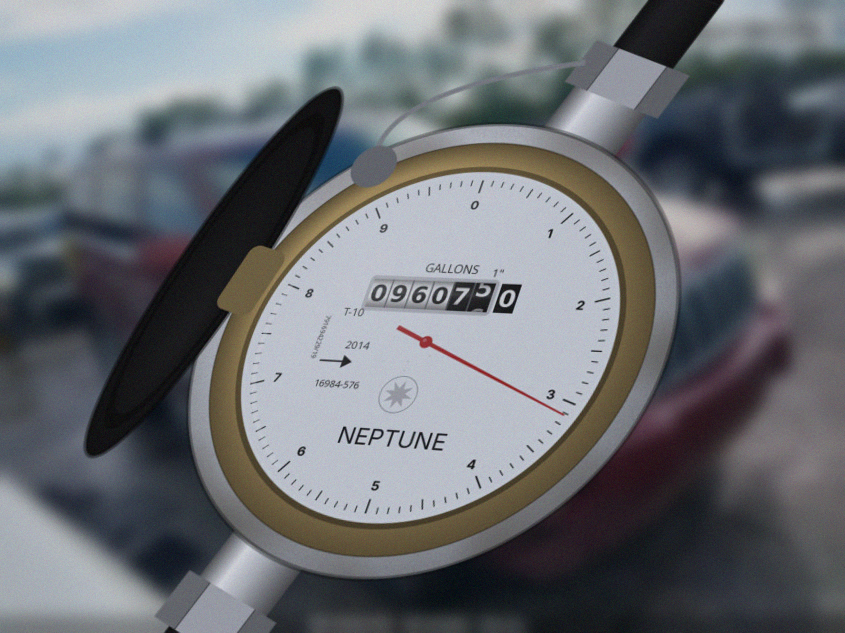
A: 960753.1; gal
